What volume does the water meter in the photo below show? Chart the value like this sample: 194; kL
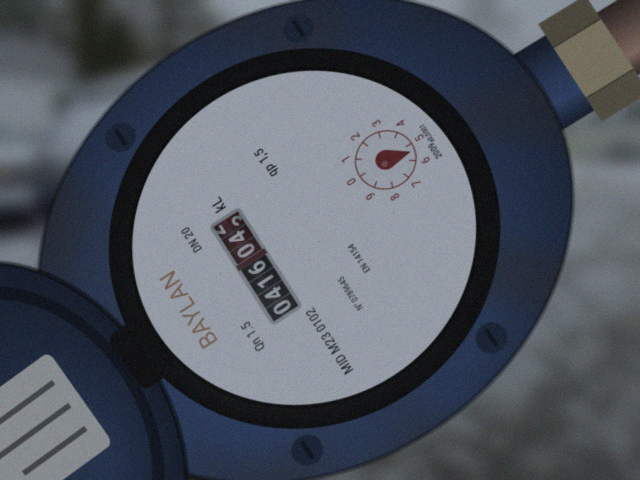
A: 416.0425; kL
